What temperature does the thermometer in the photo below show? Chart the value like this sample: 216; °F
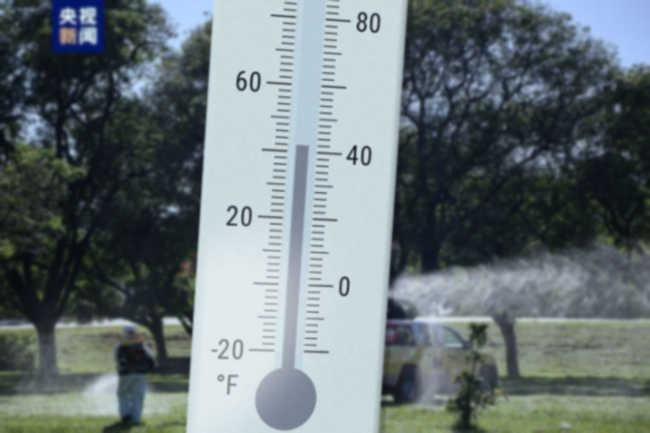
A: 42; °F
